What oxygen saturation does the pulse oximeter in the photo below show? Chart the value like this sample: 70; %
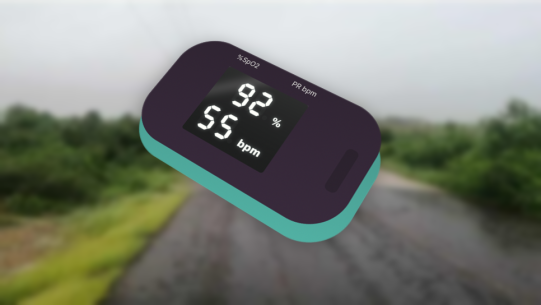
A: 92; %
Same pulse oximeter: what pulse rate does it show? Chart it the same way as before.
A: 55; bpm
